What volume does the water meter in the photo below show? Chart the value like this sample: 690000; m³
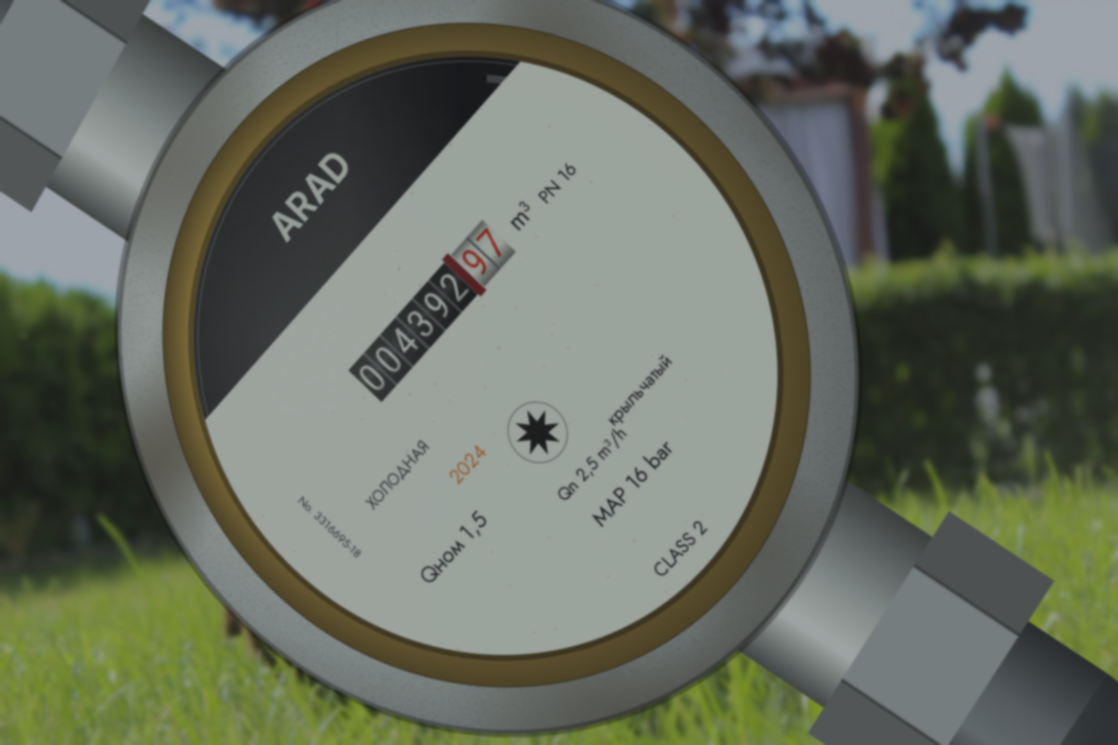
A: 4392.97; m³
